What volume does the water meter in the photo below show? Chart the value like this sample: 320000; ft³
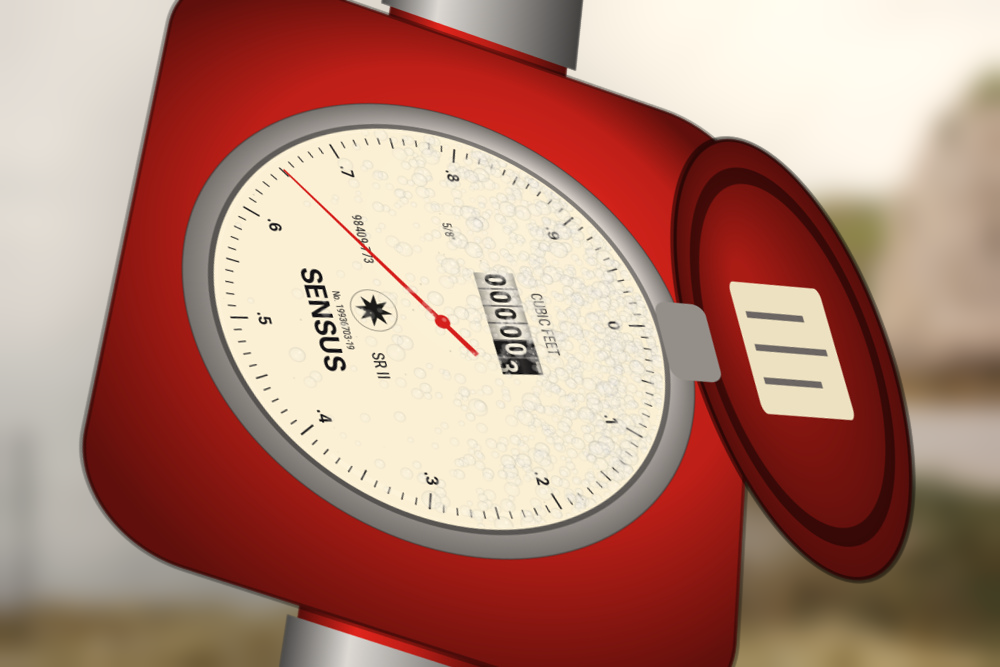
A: 2.65; ft³
